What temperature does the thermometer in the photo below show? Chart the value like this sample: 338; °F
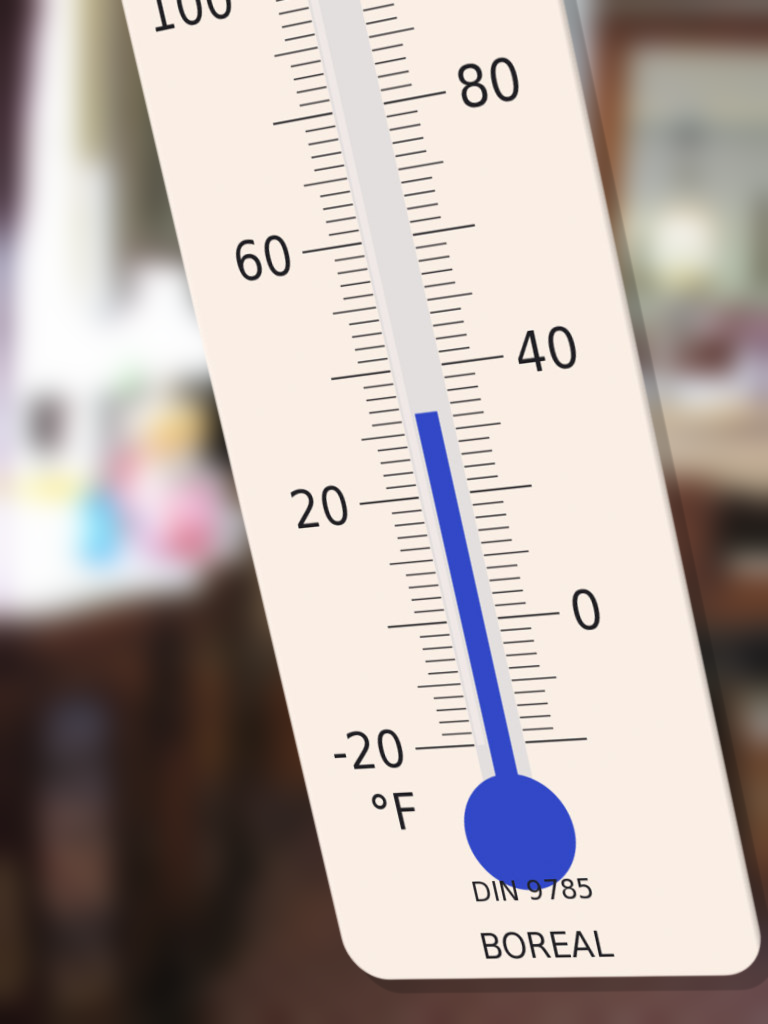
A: 33; °F
